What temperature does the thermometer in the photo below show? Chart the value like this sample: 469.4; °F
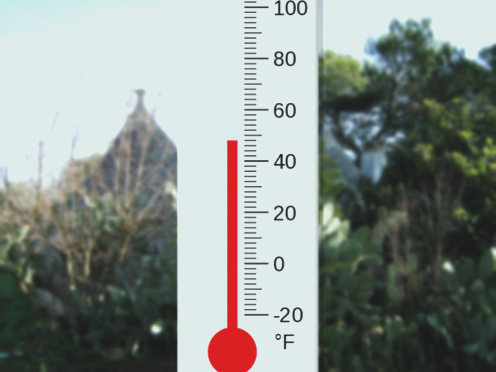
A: 48; °F
